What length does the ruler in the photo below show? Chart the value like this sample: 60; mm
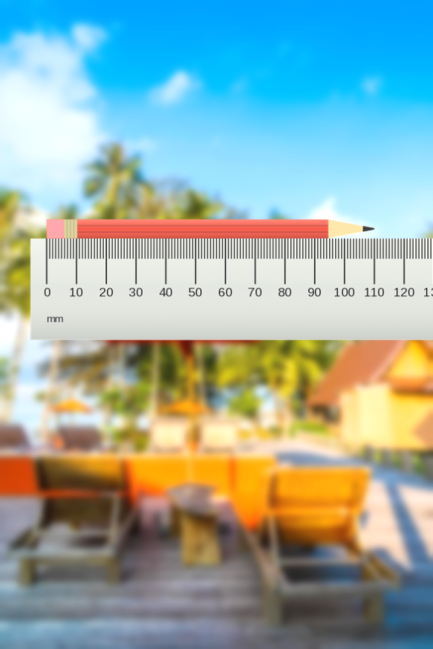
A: 110; mm
